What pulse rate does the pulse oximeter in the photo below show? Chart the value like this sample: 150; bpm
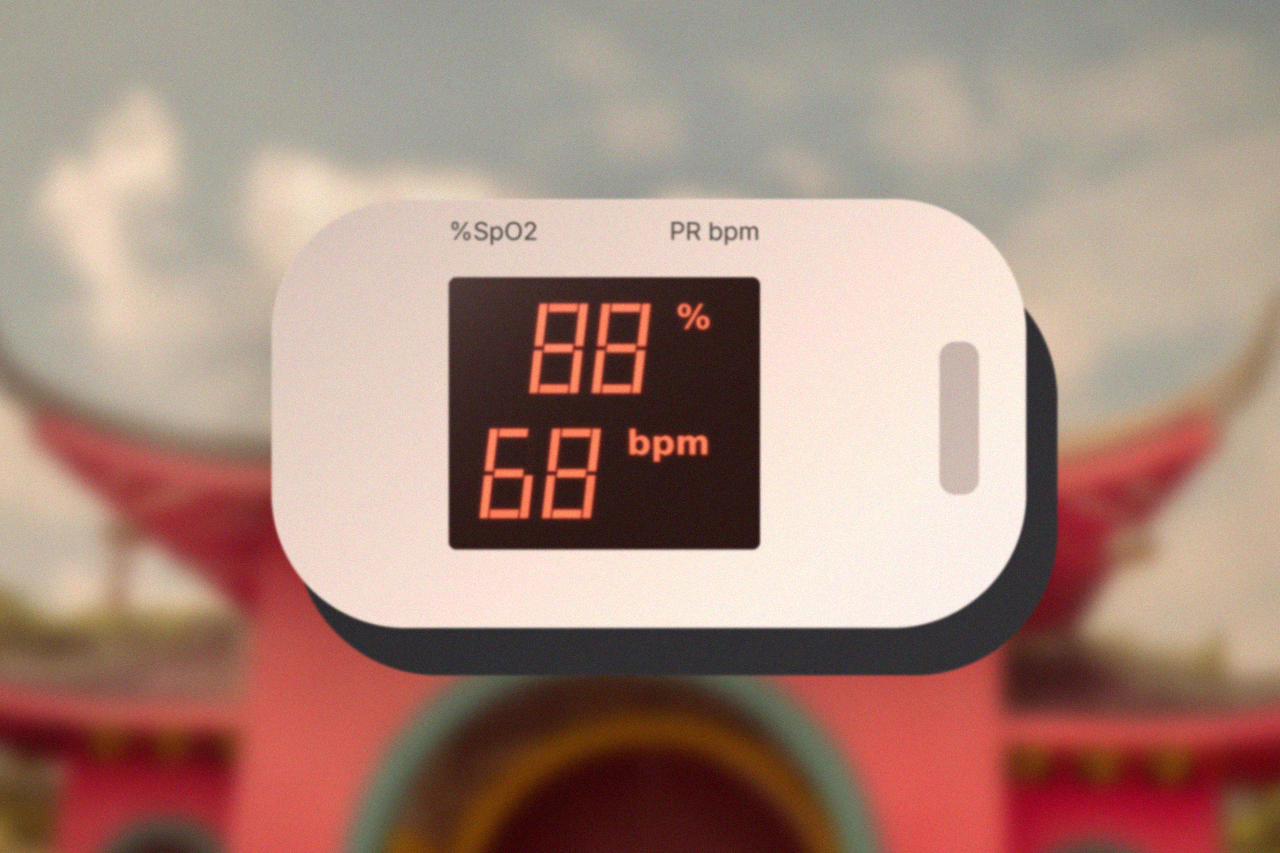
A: 68; bpm
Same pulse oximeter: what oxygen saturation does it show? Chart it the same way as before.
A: 88; %
